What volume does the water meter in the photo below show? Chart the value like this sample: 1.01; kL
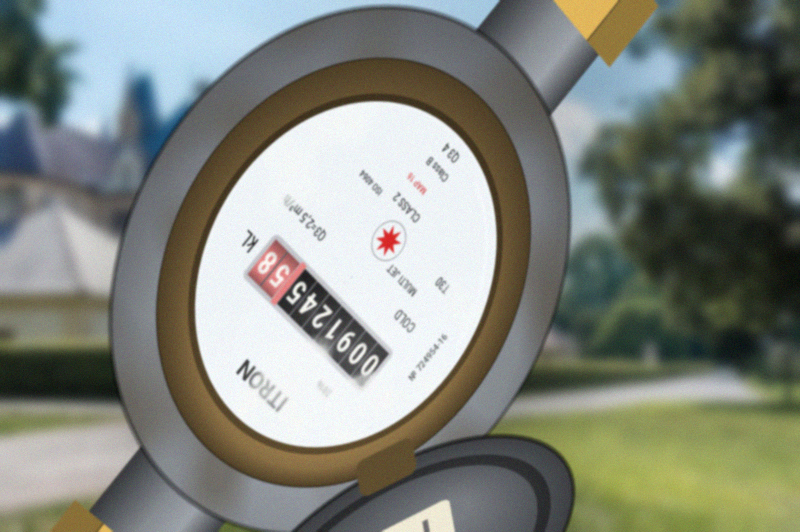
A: 91245.58; kL
